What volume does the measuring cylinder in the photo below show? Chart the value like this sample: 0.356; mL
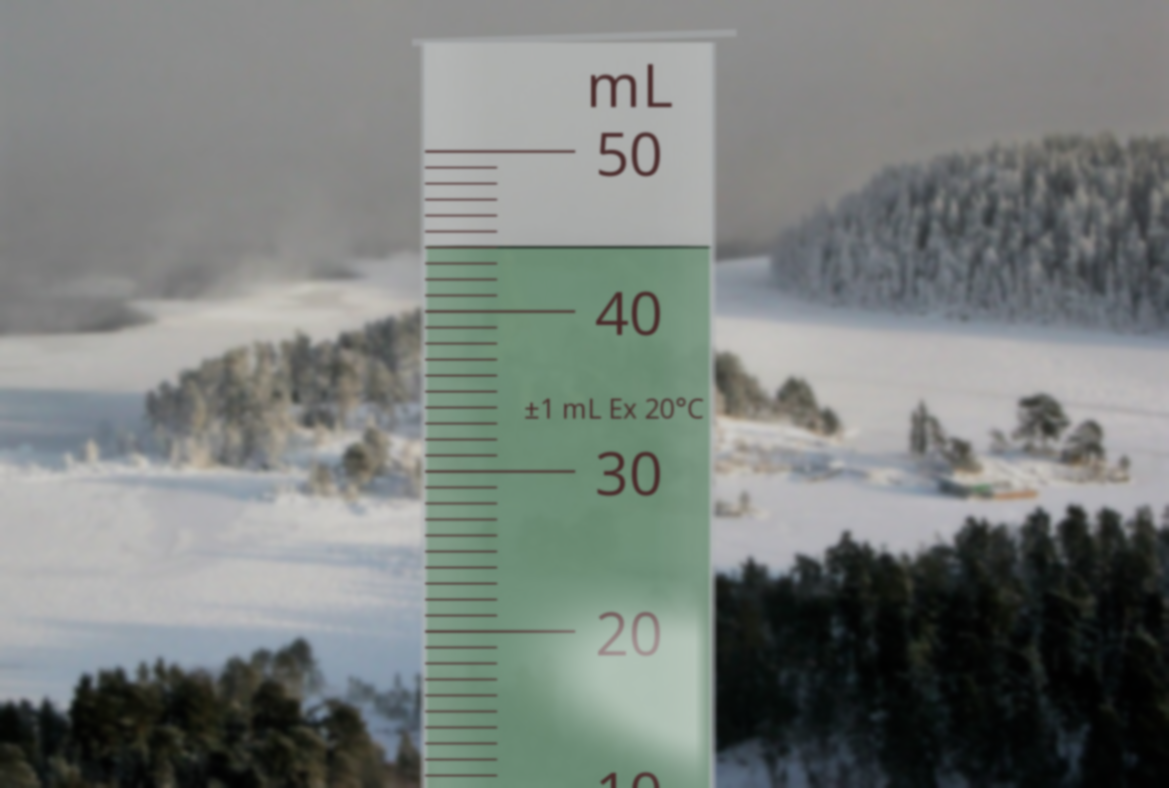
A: 44; mL
